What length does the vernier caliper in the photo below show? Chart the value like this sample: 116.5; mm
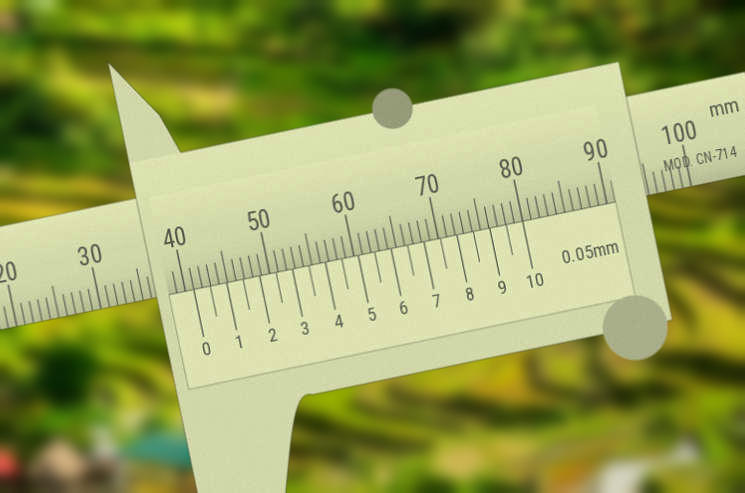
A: 41.0; mm
